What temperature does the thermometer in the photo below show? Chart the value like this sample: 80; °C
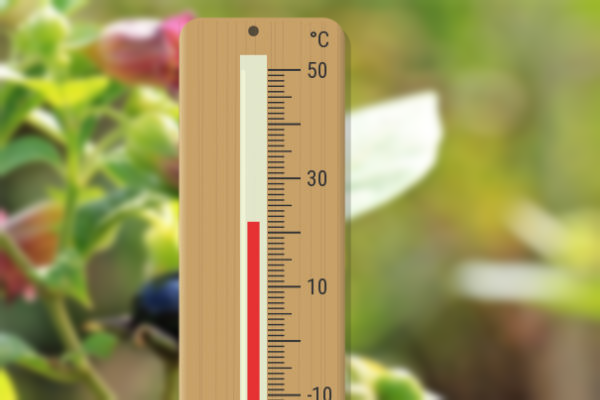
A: 22; °C
